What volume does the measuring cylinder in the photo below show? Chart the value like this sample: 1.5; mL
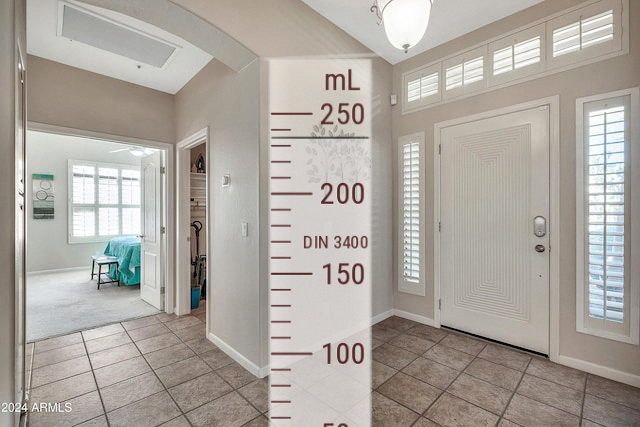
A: 235; mL
